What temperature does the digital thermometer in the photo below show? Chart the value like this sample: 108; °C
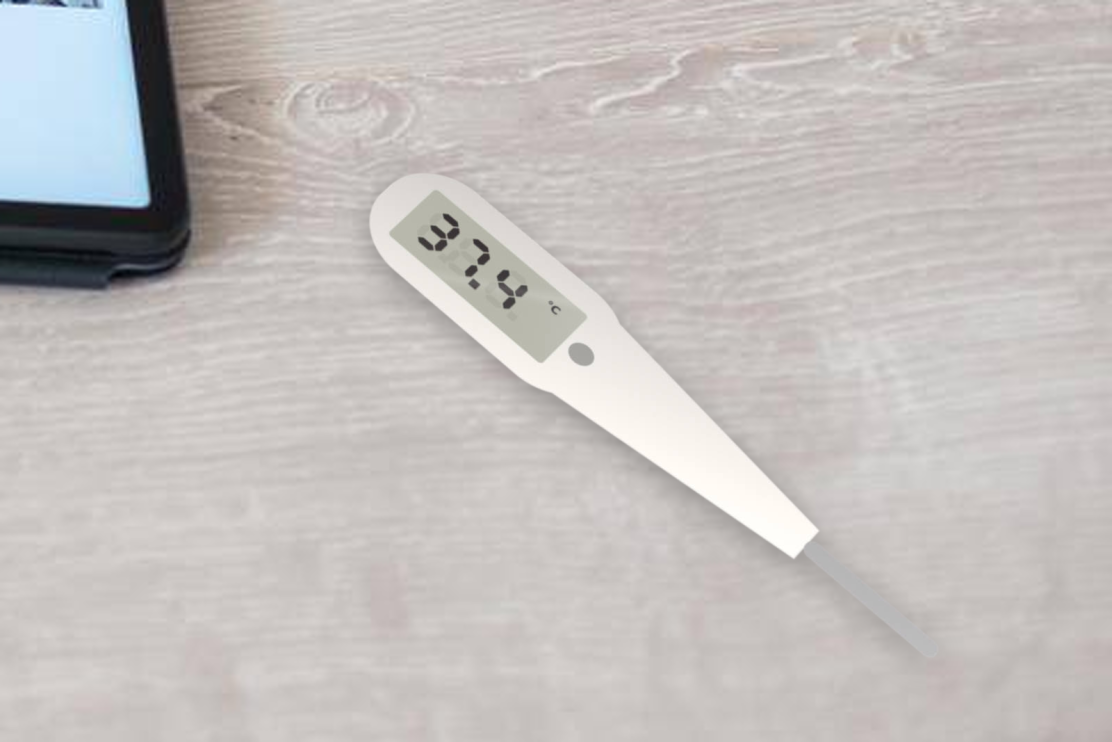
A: 37.4; °C
